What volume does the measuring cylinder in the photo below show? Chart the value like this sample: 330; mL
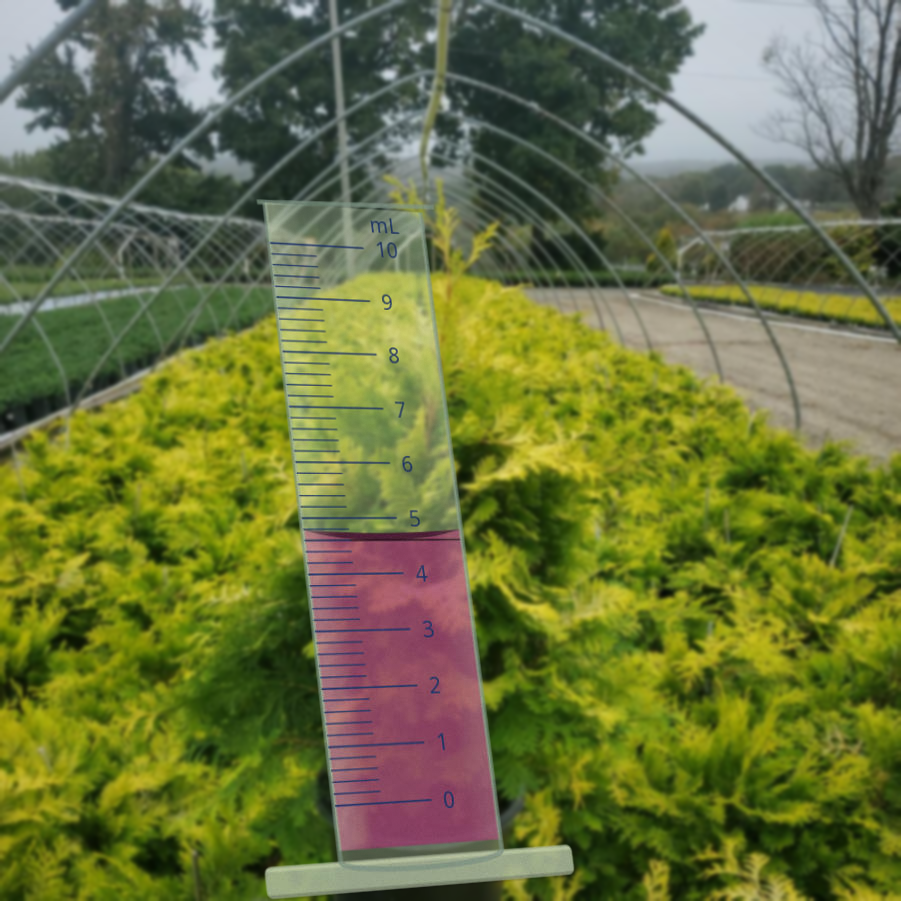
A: 4.6; mL
